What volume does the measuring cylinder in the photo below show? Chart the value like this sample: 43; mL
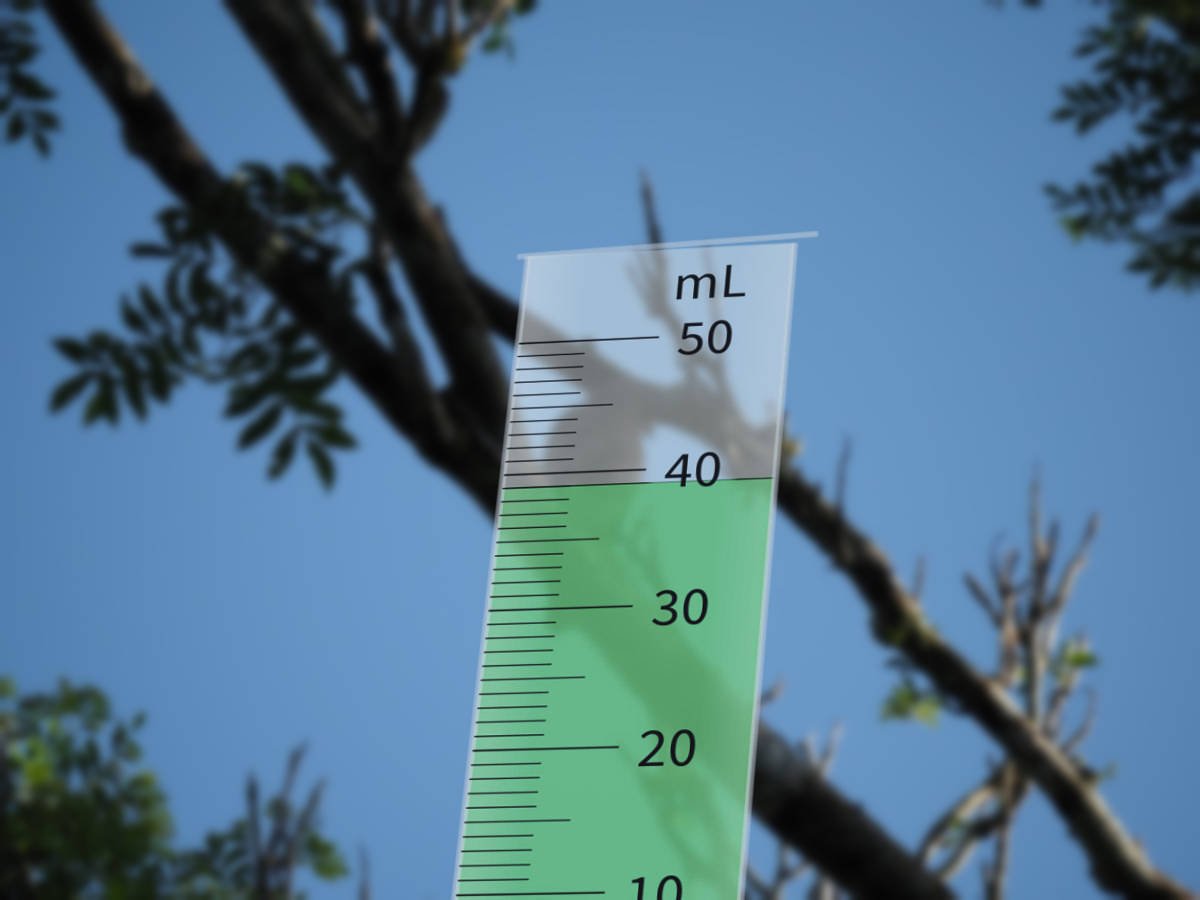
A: 39; mL
